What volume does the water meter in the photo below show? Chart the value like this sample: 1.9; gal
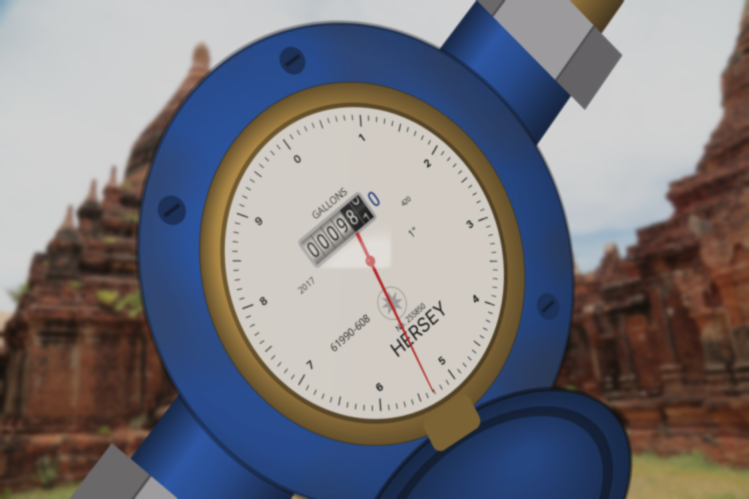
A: 9805.3; gal
